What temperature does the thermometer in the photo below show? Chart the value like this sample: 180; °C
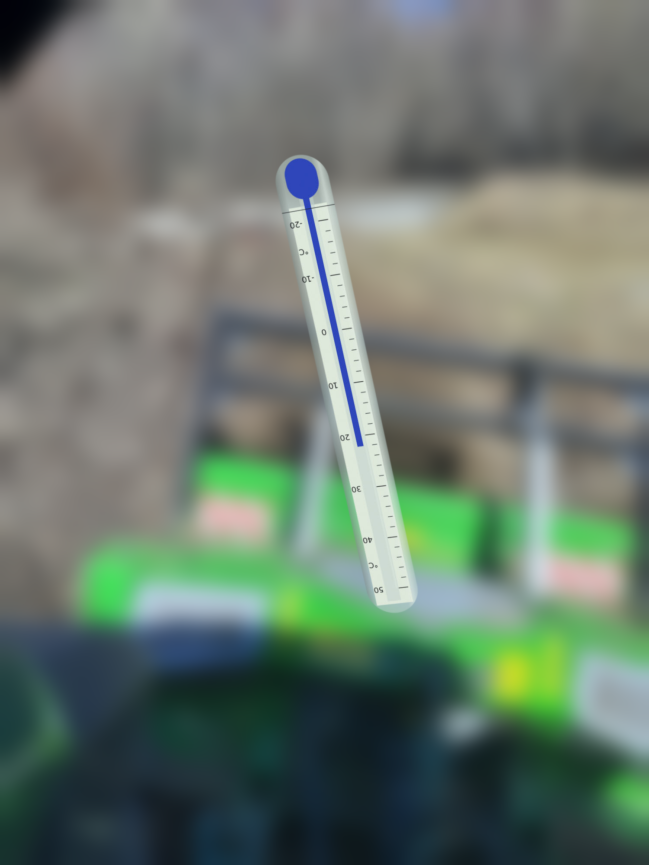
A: 22; °C
